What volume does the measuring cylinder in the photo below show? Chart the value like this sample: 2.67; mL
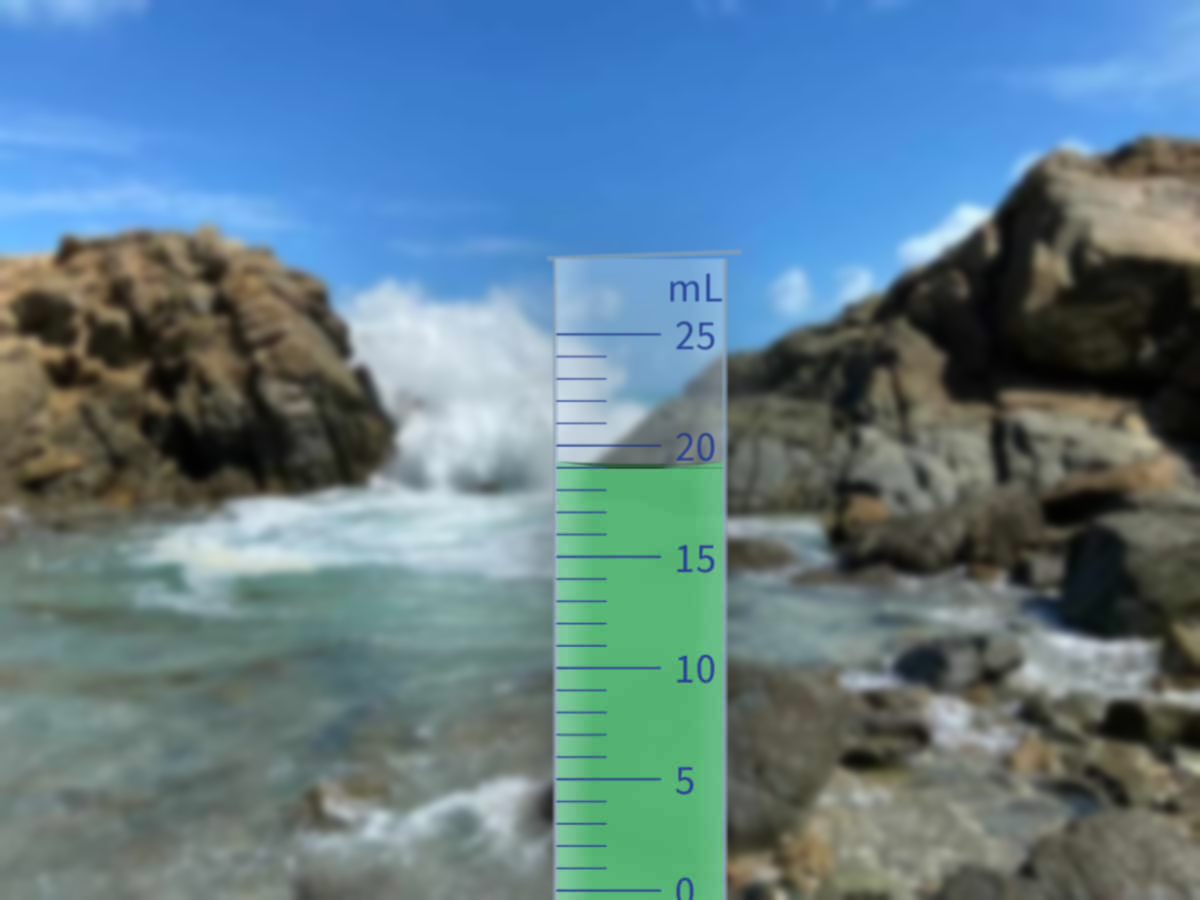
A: 19; mL
